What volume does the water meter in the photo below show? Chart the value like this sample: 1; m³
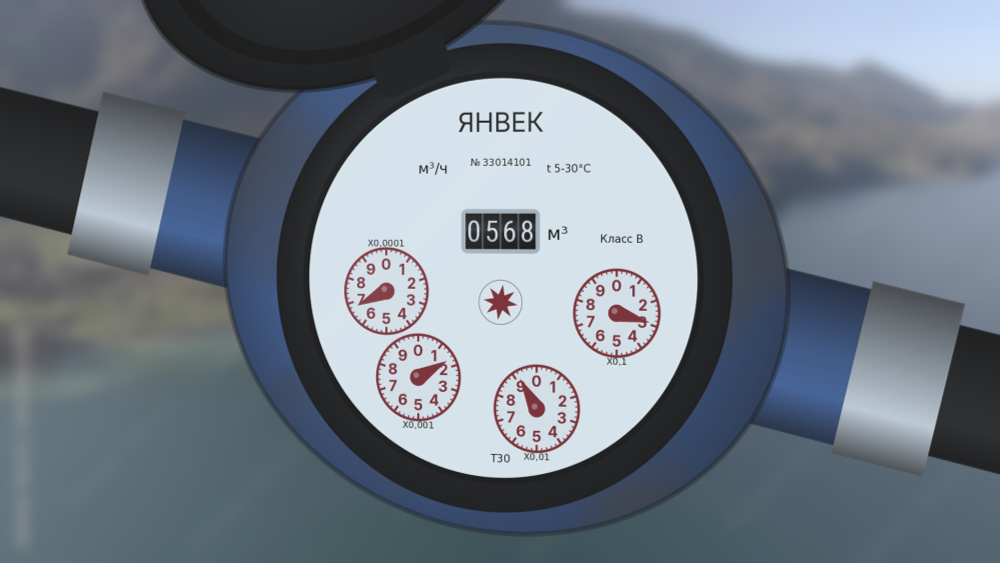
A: 568.2916; m³
